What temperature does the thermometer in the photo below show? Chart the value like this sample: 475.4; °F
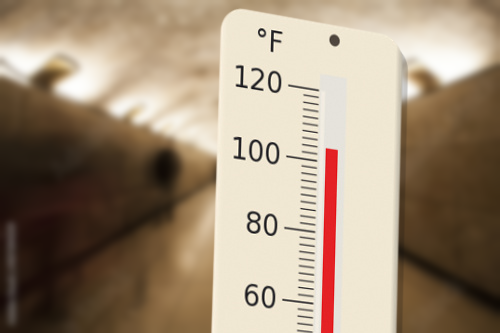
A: 104; °F
